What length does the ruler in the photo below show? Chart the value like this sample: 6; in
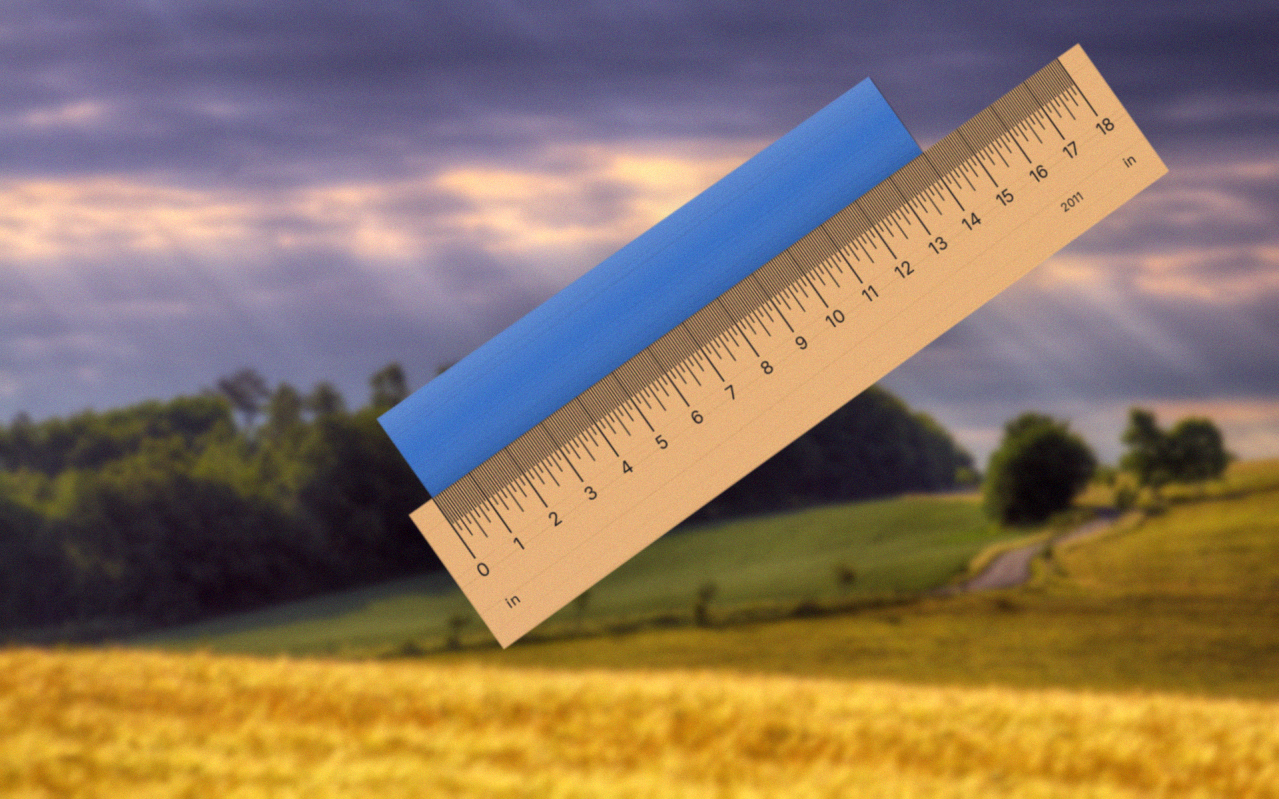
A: 14; in
